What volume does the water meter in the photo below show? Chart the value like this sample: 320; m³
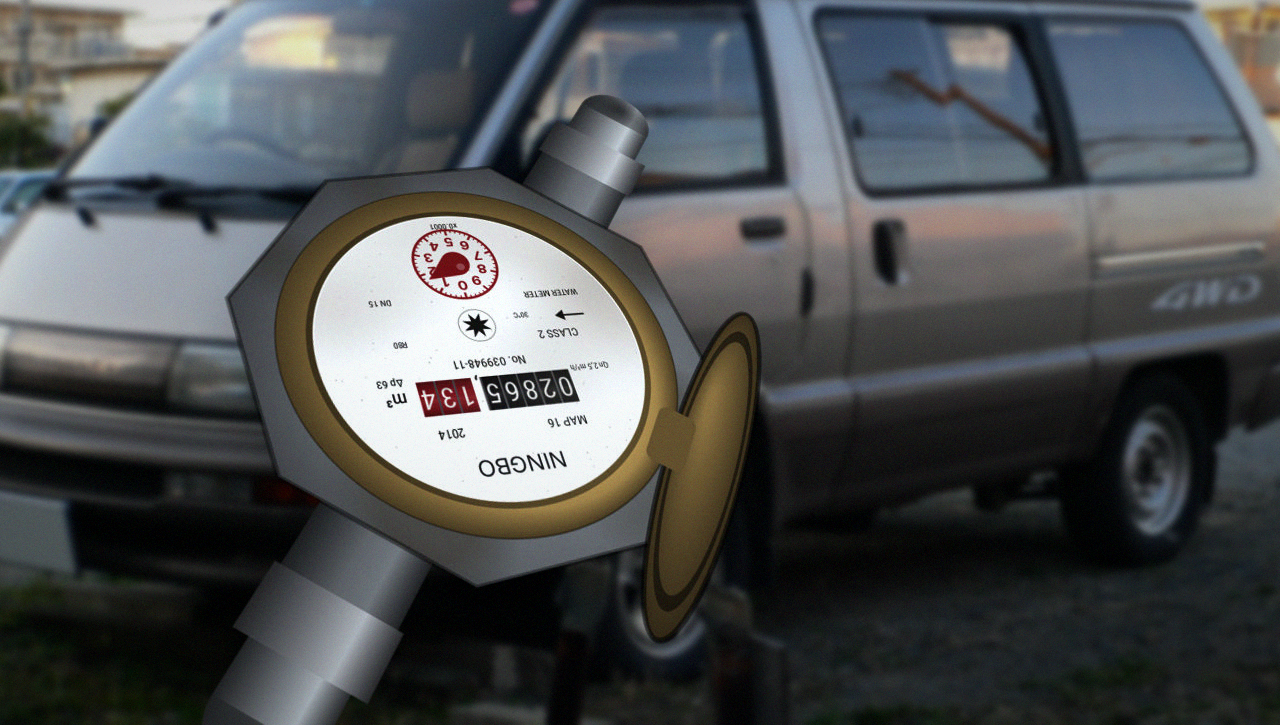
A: 2865.1341; m³
